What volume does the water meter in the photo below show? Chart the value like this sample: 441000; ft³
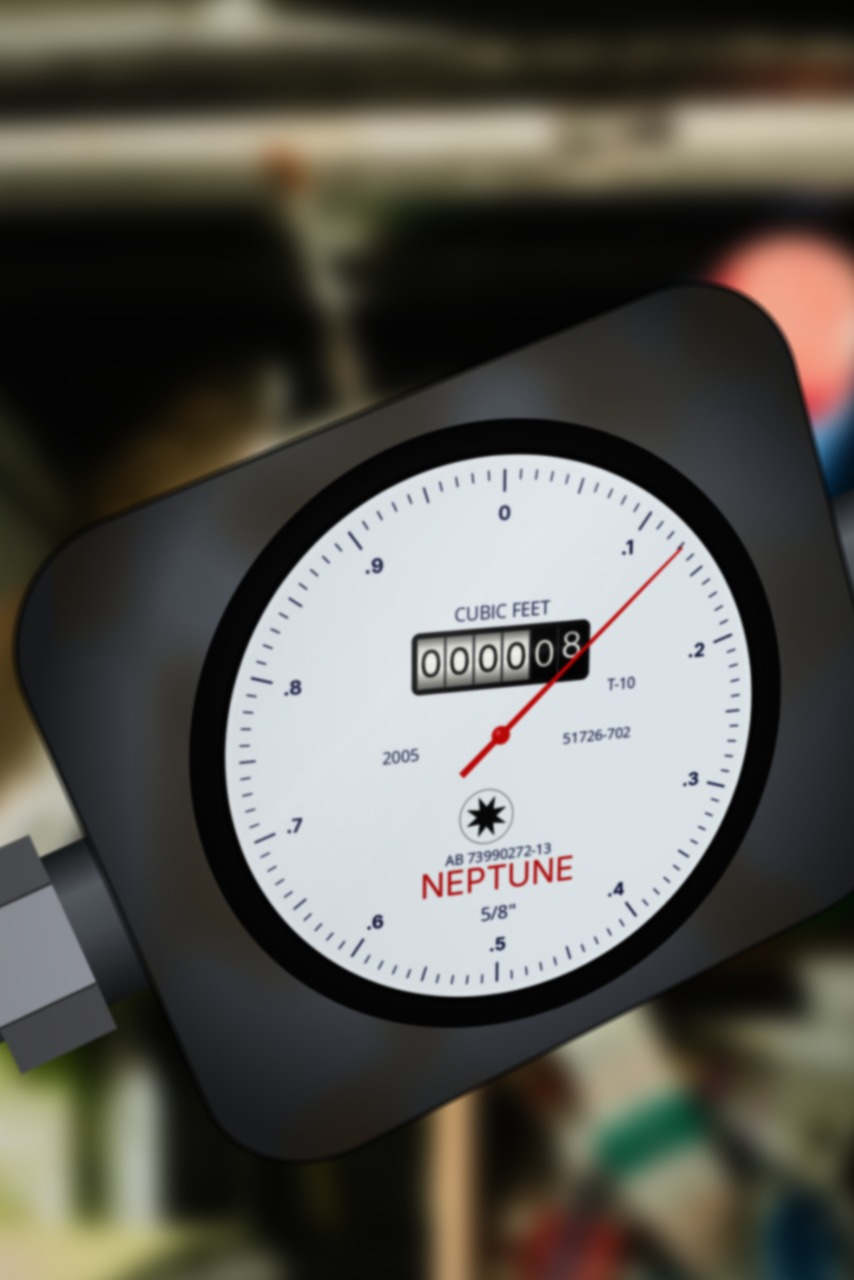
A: 8.13; ft³
